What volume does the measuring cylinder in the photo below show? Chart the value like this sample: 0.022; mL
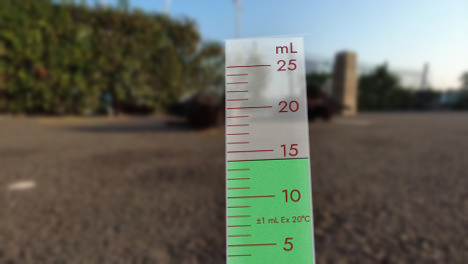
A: 14; mL
